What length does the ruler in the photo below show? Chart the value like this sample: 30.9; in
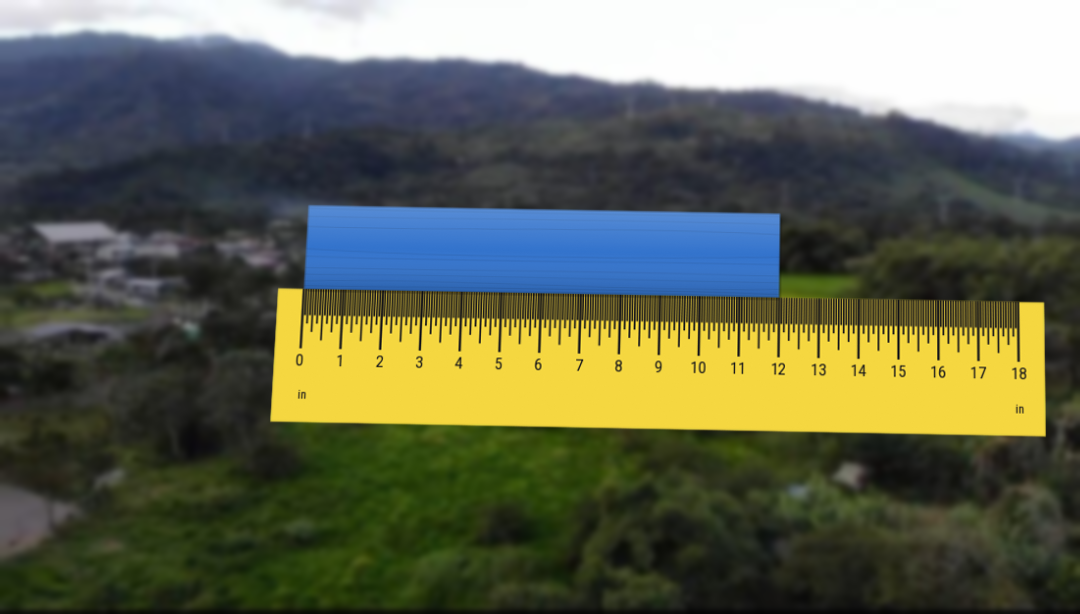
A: 12; in
